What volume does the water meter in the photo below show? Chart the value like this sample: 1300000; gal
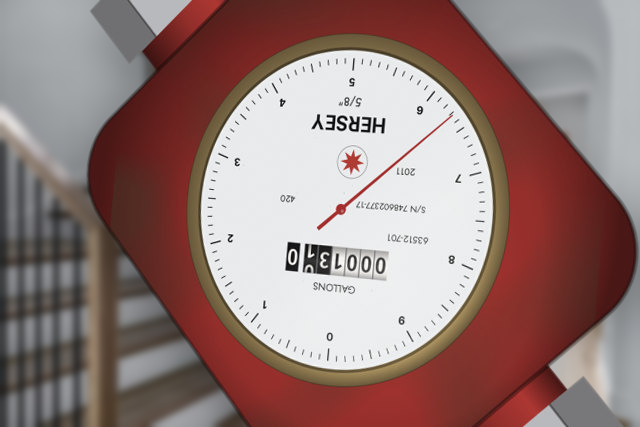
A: 1306.3; gal
